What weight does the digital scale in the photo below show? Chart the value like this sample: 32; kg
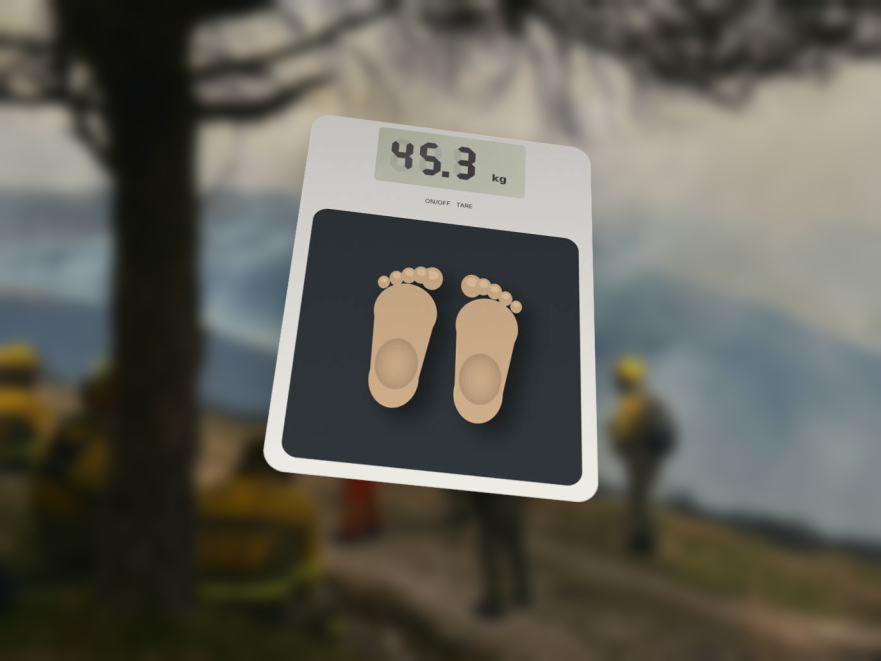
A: 45.3; kg
